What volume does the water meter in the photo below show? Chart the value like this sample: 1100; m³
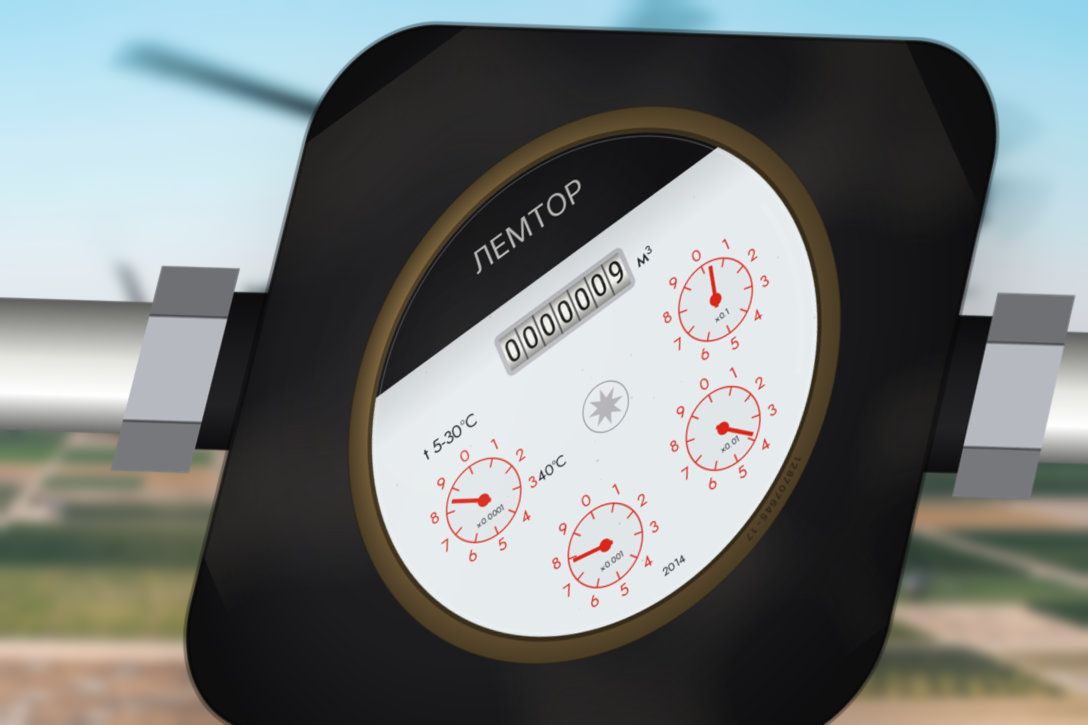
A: 9.0378; m³
